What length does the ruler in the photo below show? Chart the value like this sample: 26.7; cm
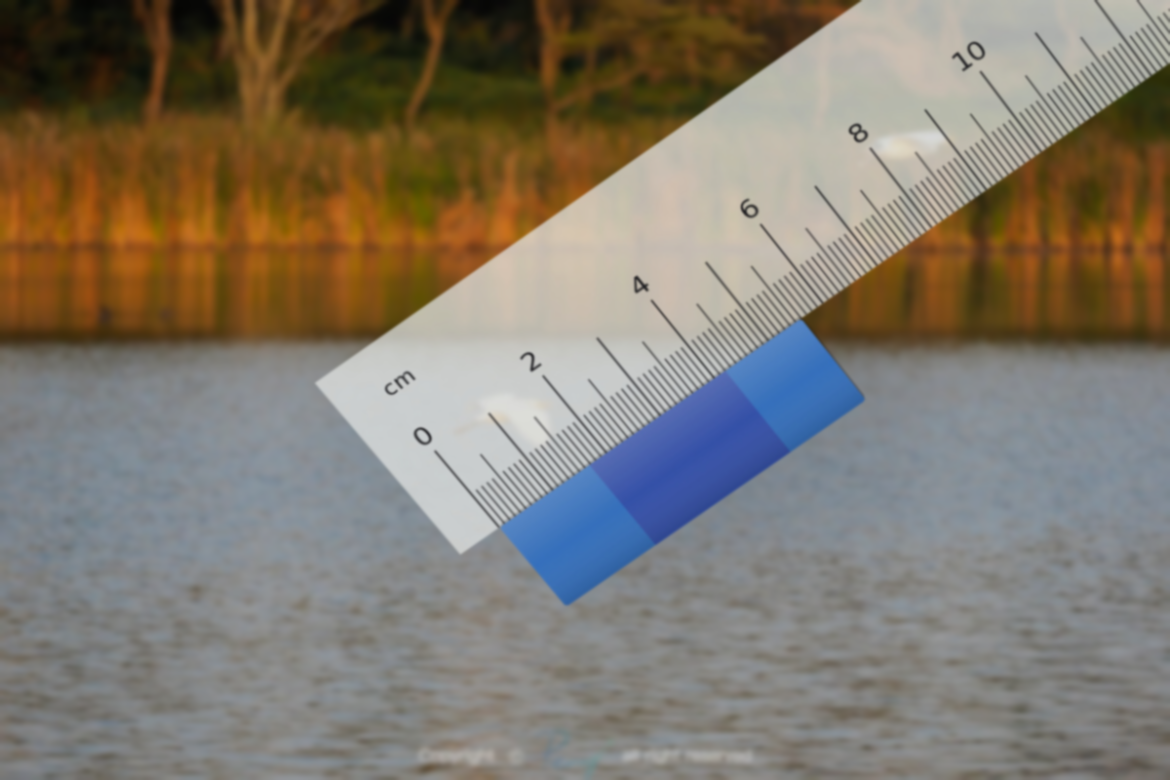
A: 5.6; cm
